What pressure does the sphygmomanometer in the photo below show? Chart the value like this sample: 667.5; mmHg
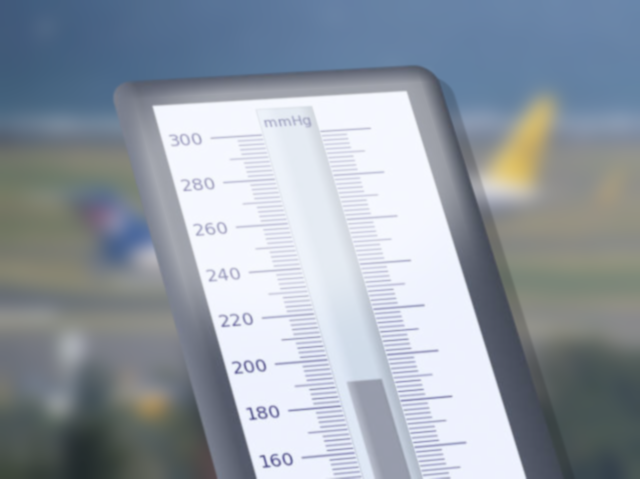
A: 190; mmHg
